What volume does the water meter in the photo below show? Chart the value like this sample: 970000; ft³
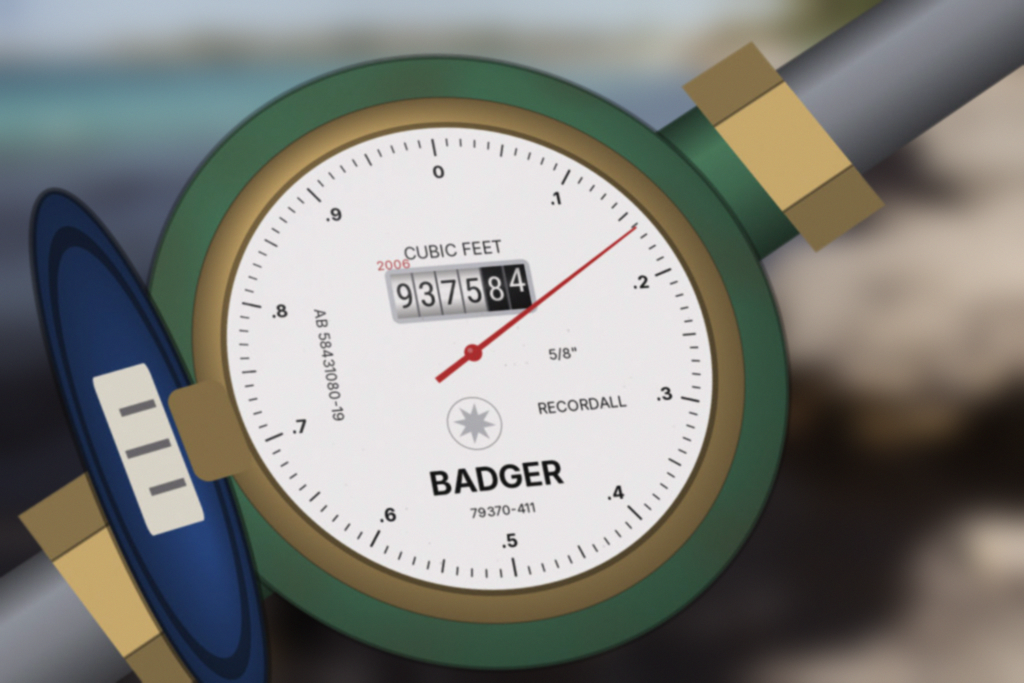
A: 937584.16; ft³
